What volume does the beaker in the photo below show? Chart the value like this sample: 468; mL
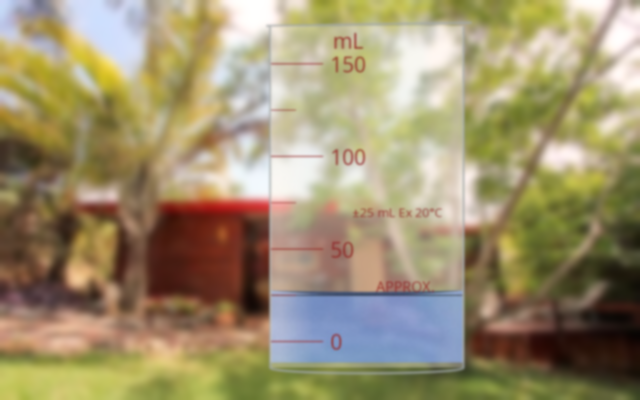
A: 25; mL
